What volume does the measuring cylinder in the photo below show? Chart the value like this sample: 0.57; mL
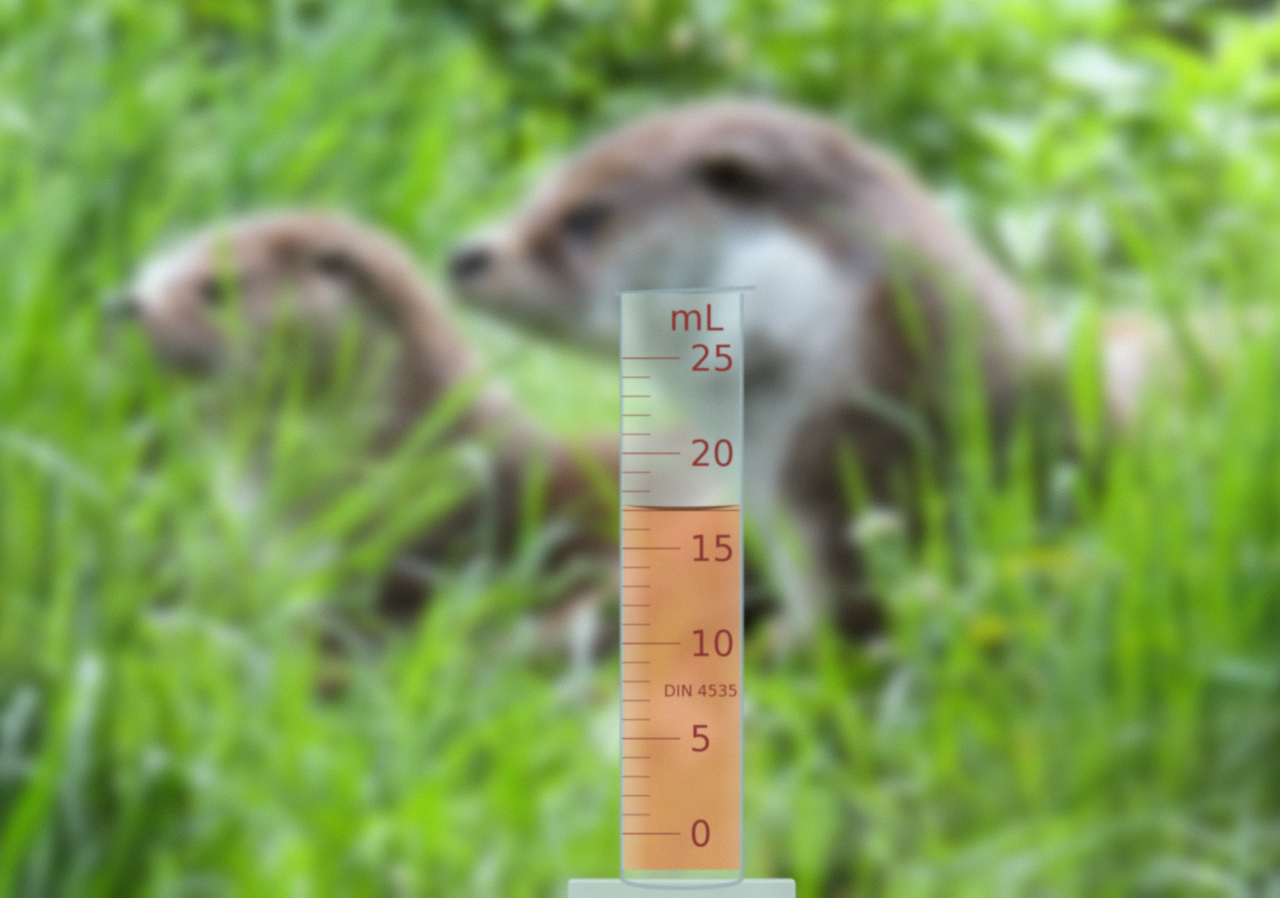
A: 17; mL
